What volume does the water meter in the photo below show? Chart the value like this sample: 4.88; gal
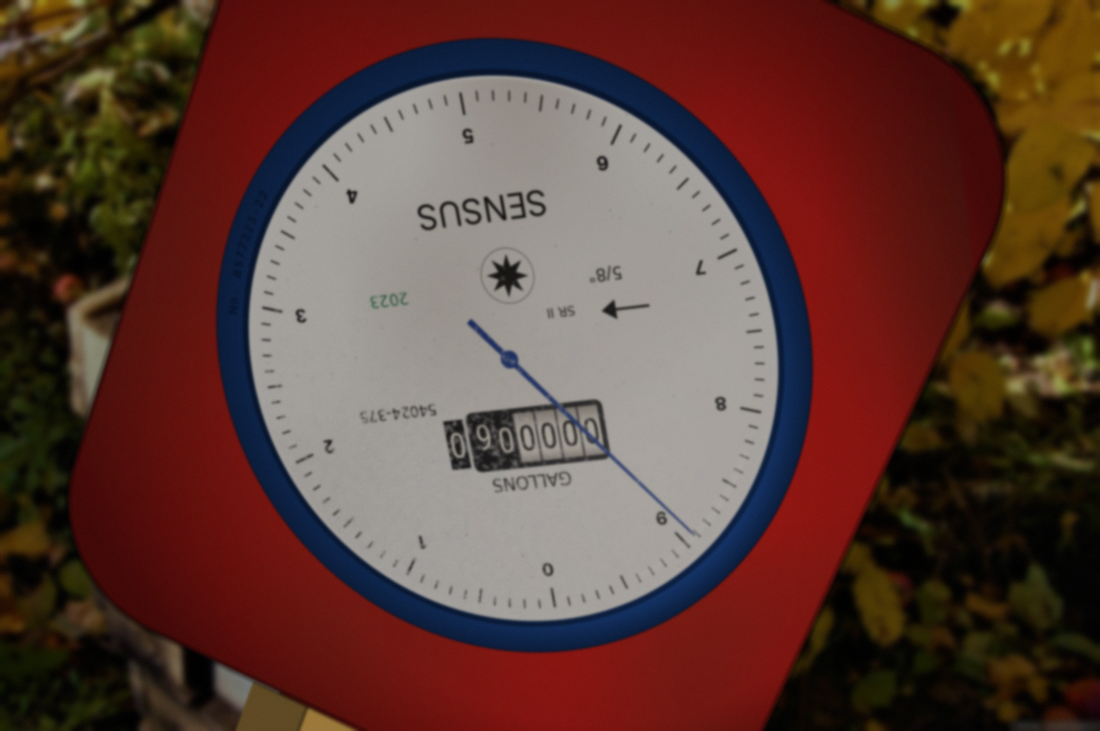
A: 58.9; gal
